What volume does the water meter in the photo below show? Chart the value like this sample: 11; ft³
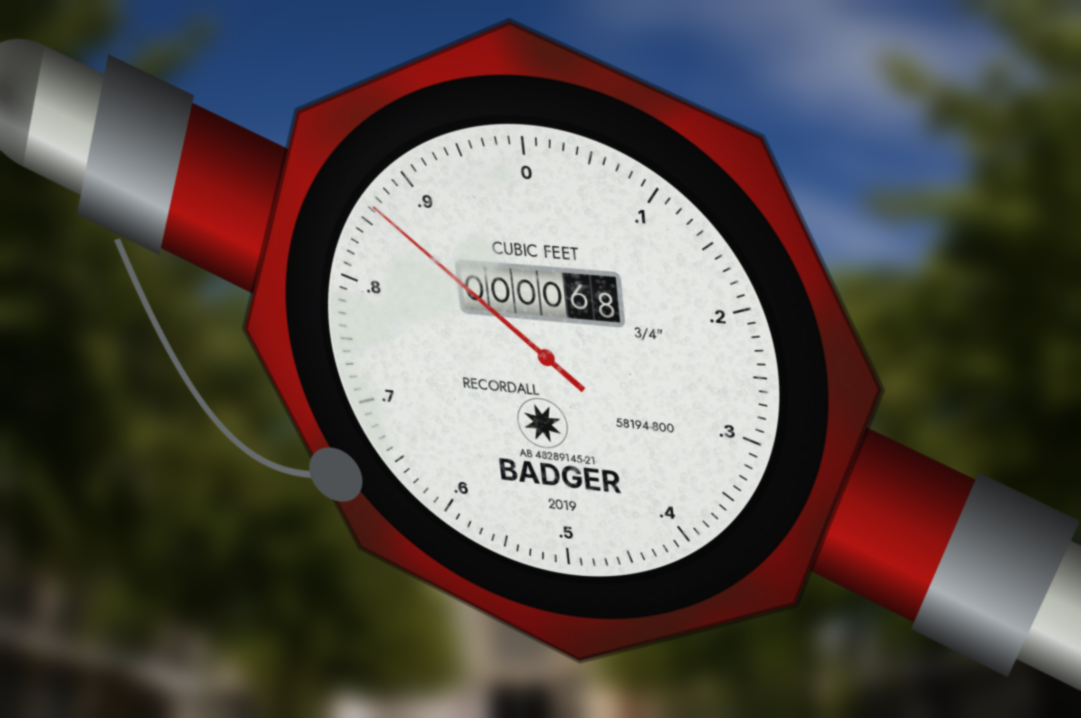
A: 67.86; ft³
